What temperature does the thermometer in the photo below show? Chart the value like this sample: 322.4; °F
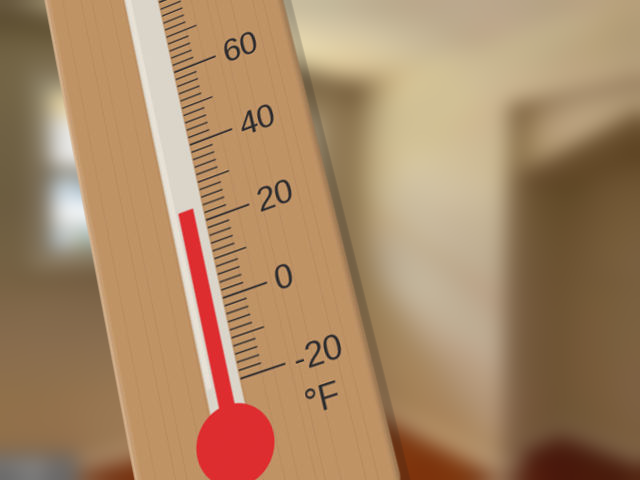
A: 24; °F
